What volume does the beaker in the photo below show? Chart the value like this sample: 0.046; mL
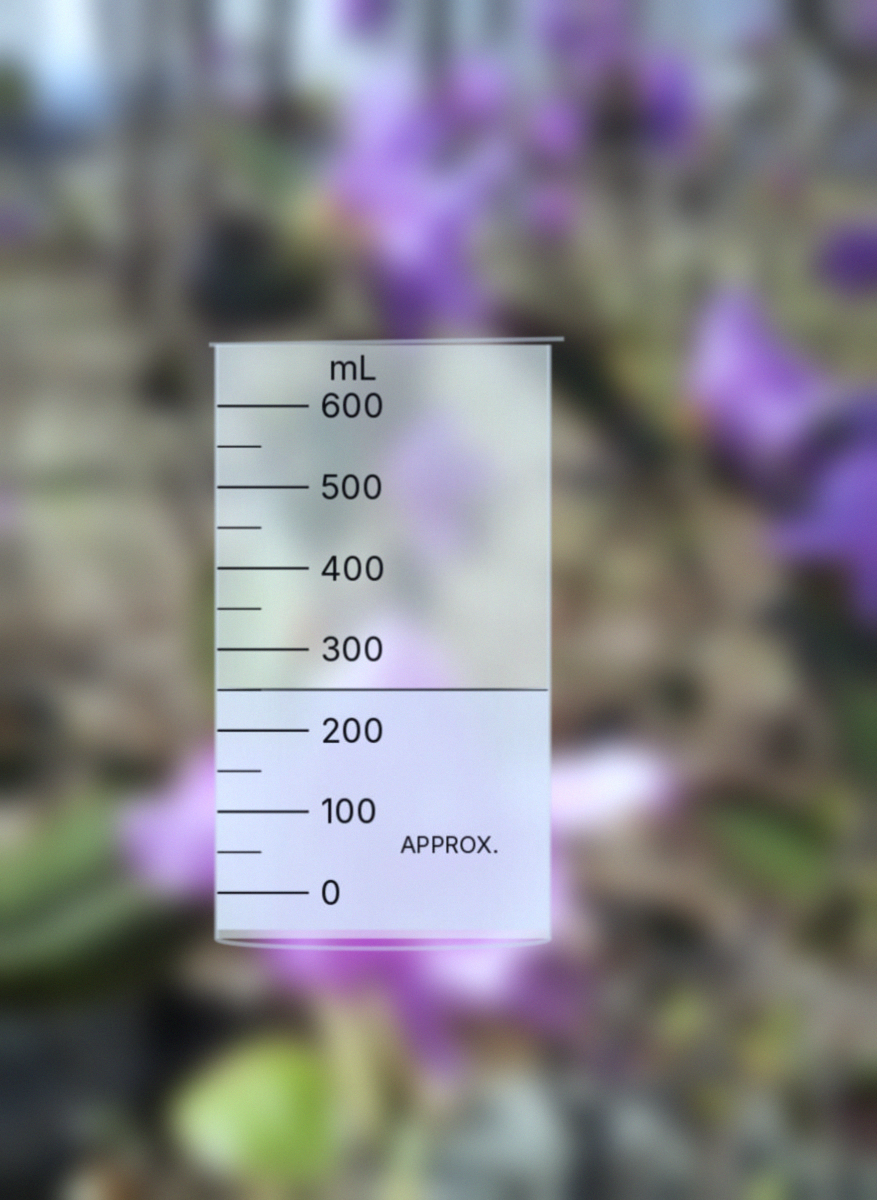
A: 250; mL
